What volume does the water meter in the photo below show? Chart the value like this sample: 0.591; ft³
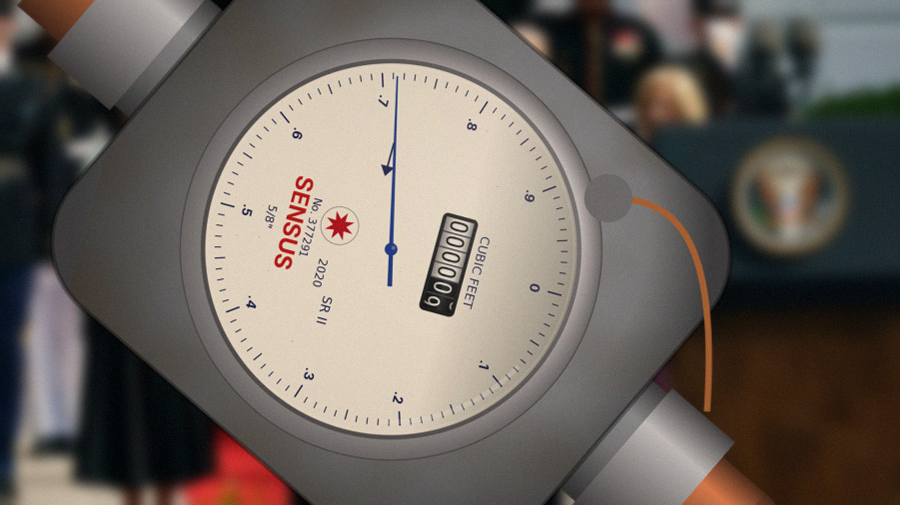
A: 8.71; ft³
